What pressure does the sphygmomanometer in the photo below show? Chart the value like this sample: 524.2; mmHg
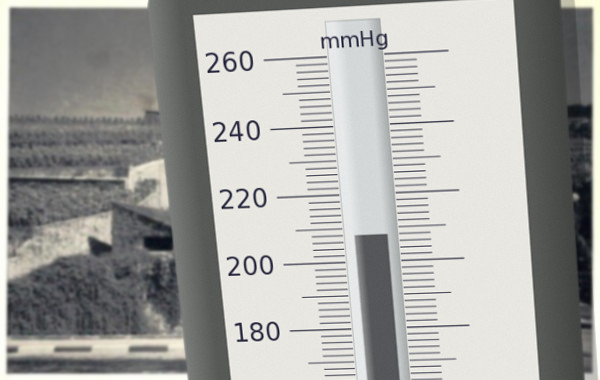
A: 208; mmHg
